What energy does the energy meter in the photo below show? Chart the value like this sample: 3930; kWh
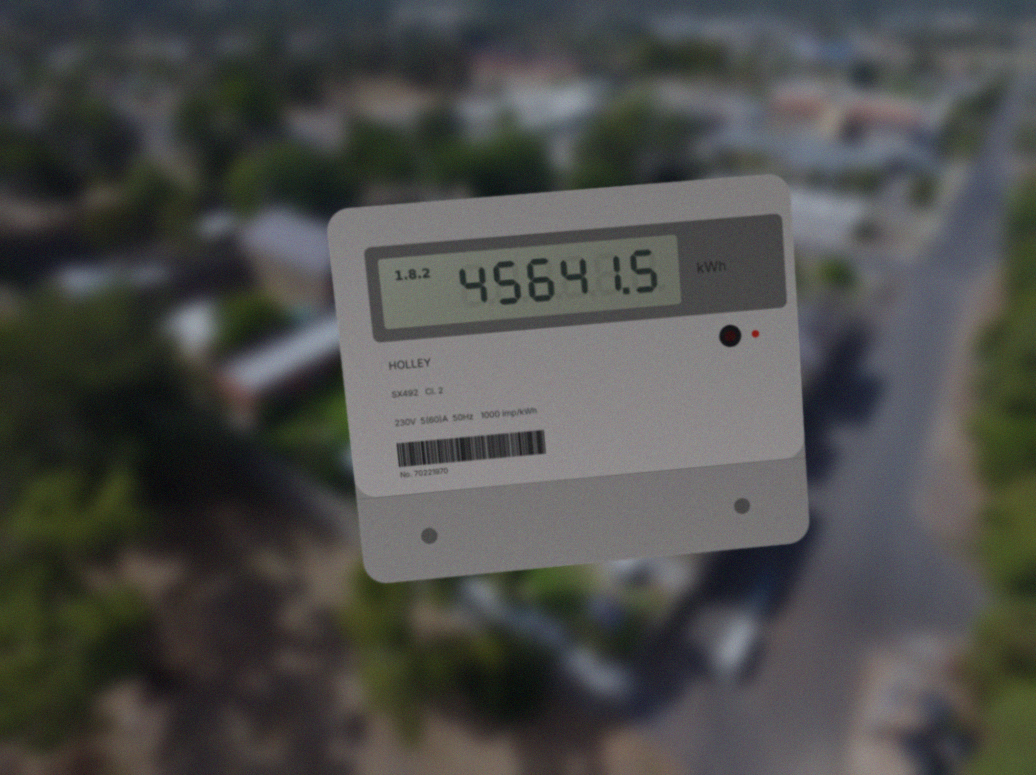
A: 45641.5; kWh
